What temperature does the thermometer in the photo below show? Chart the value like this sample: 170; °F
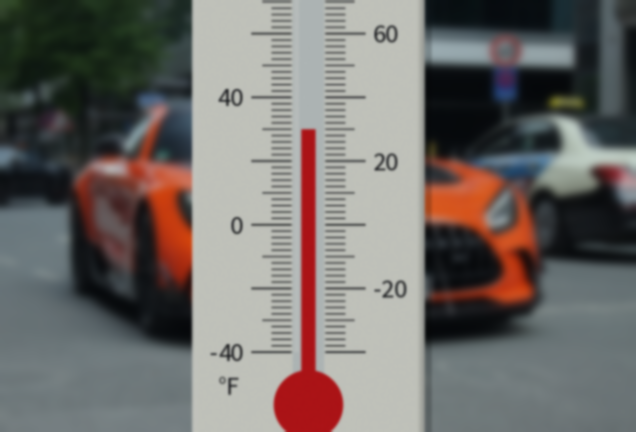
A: 30; °F
